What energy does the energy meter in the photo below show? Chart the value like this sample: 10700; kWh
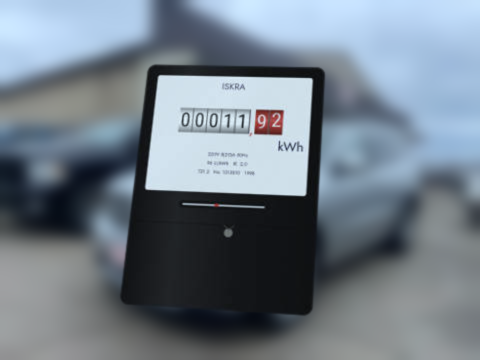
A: 11.92; kWh
